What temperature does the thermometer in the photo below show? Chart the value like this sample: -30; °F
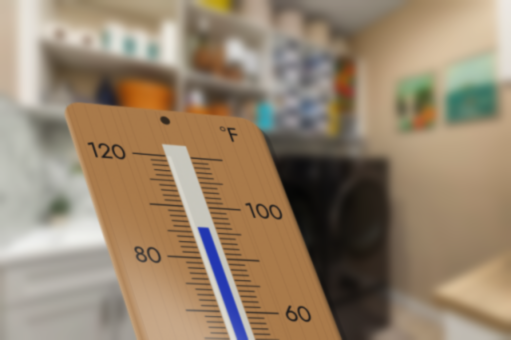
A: 92; °F
